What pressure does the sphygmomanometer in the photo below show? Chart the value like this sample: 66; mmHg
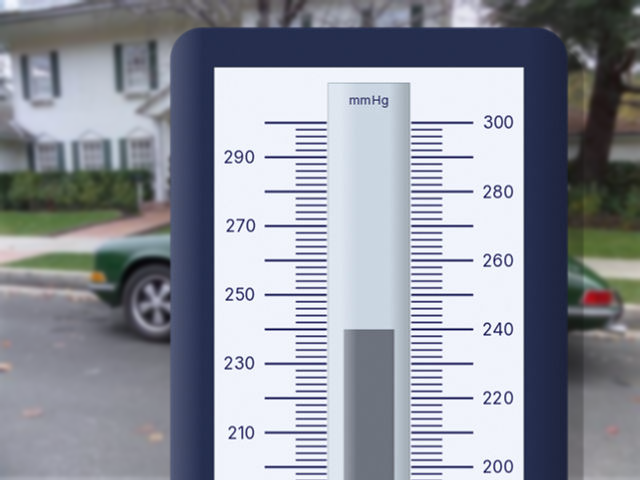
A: 240; mmHg
